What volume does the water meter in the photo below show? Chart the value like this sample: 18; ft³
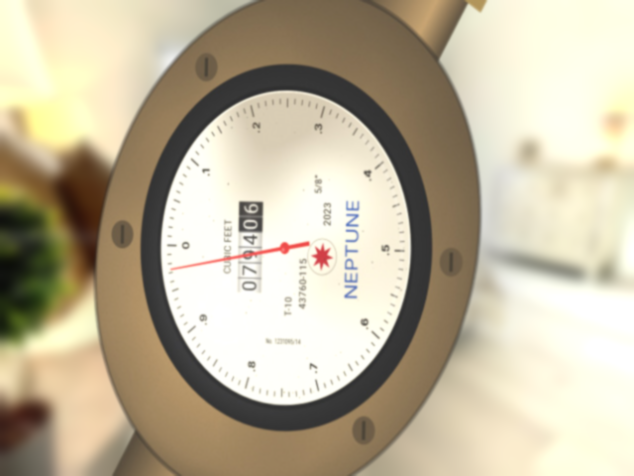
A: 79405.97; ft³
